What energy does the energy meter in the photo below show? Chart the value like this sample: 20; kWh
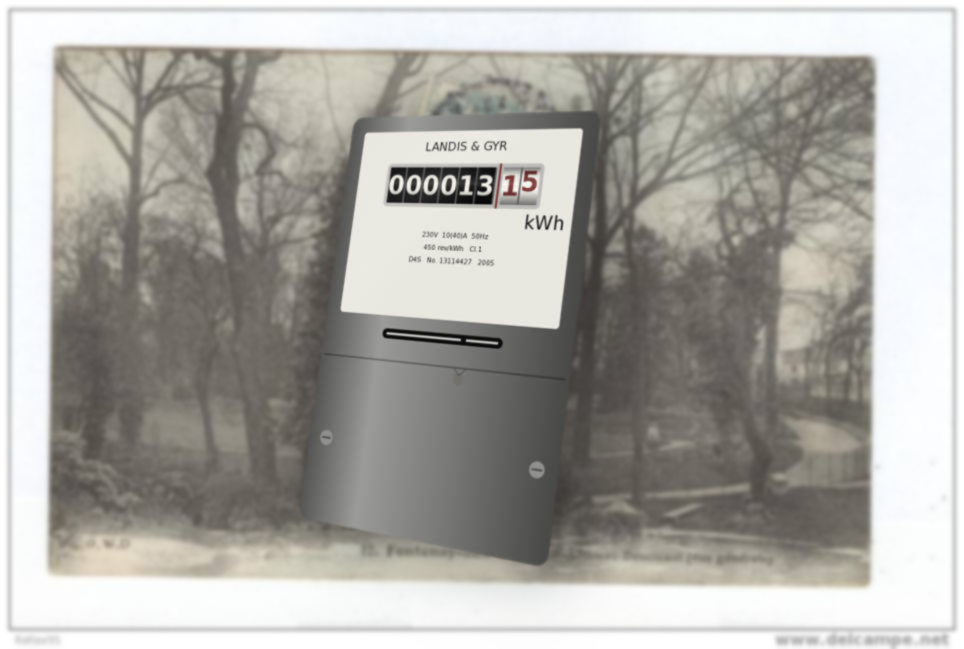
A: 13.15; kWh
